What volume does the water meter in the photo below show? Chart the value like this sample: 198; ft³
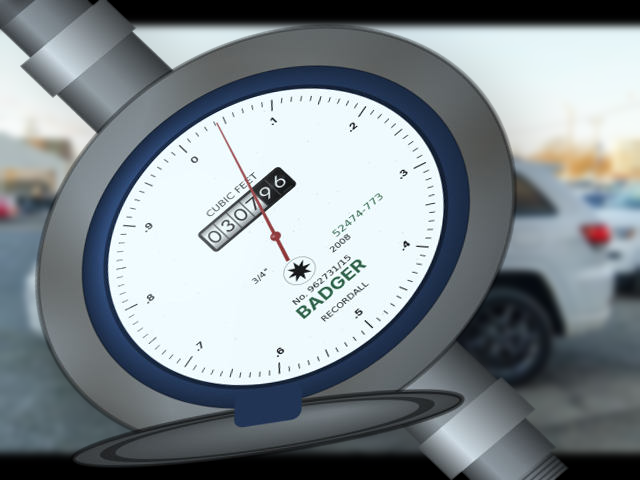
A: 30796.04; ft³
